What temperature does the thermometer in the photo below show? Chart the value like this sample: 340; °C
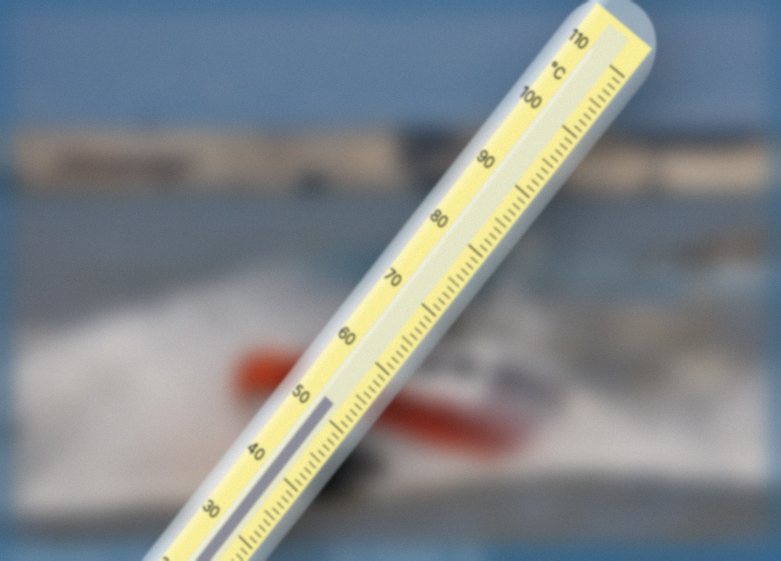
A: 52; °C
